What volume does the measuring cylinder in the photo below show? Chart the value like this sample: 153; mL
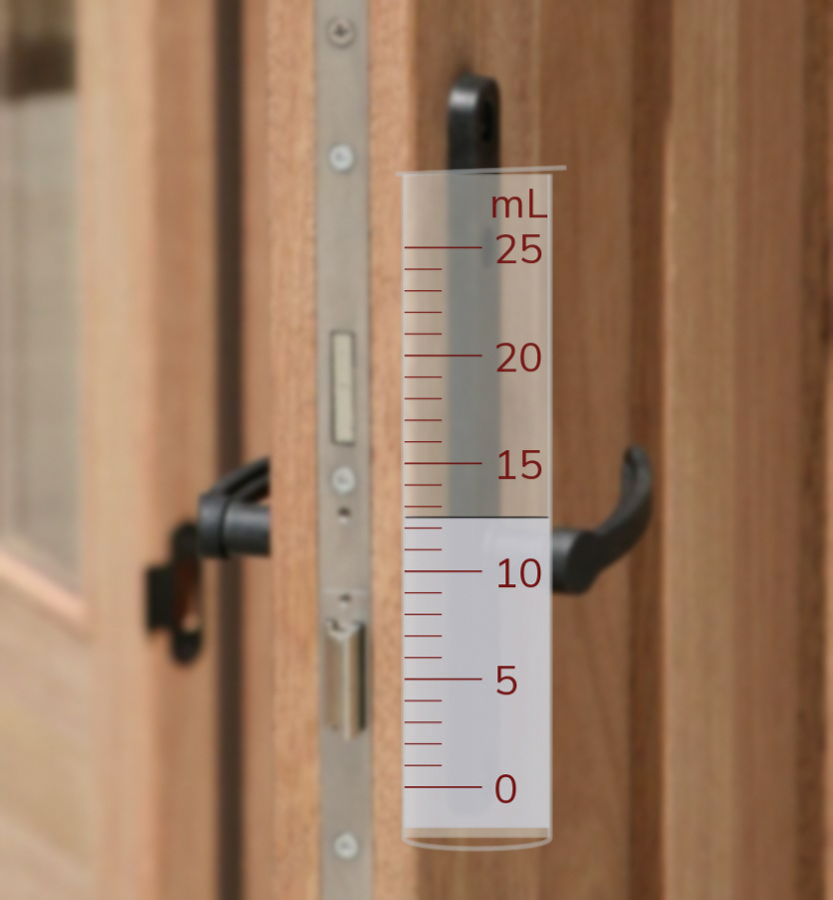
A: 12.5; mL
